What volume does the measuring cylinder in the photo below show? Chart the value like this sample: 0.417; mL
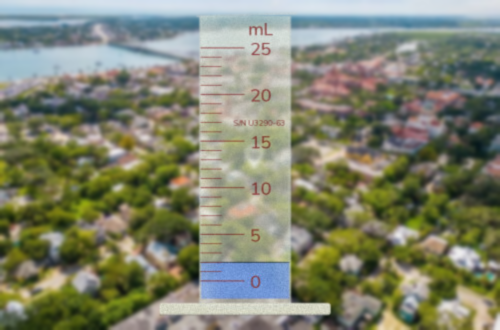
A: 2; mL
